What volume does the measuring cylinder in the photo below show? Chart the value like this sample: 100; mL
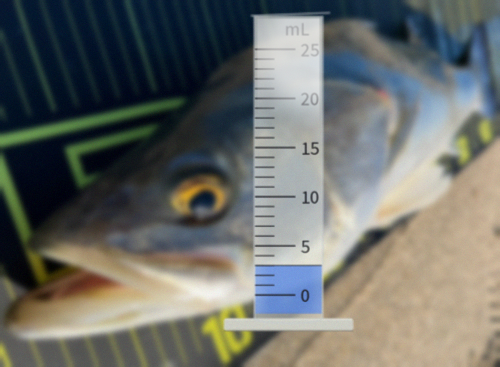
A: 3; mL
